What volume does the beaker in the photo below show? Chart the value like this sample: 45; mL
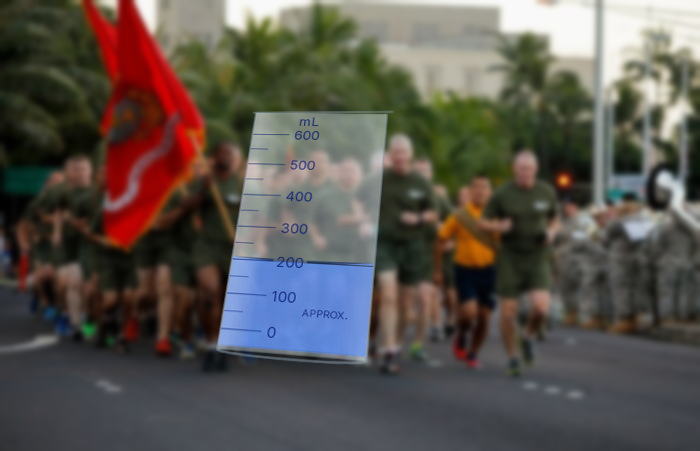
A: 200; mL
